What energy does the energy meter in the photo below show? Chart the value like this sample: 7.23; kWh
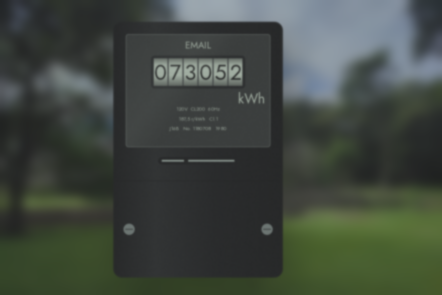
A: 73052; kWh
